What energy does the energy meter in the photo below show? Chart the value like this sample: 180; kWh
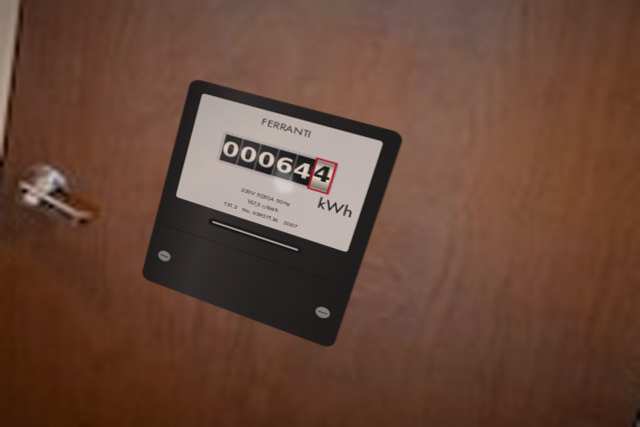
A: 64.4; kWh
